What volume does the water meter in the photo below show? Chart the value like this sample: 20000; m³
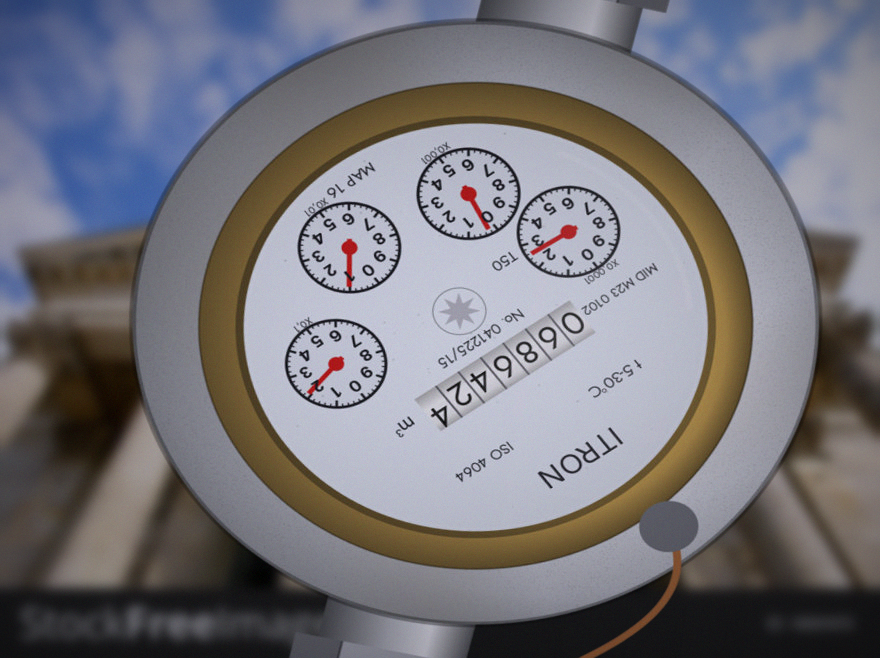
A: 686424.2102; m³
